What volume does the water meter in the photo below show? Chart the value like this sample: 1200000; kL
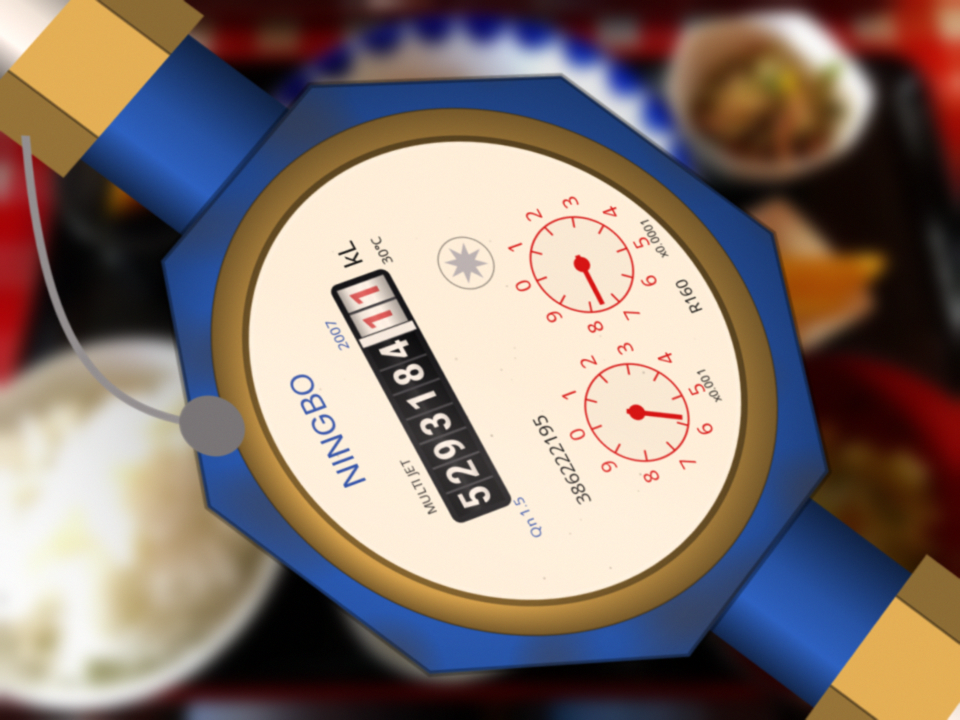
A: 5293184.1157; kL
